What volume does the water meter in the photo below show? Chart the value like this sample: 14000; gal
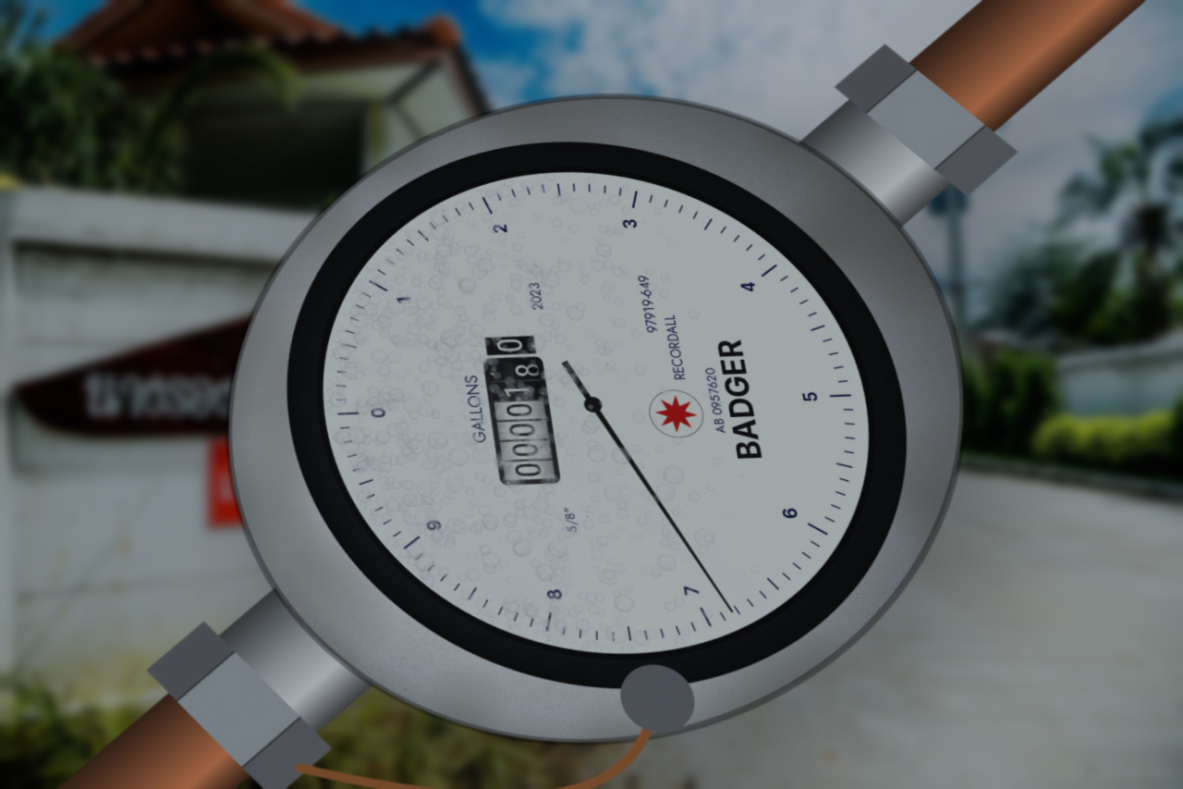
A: 176.8; gal
